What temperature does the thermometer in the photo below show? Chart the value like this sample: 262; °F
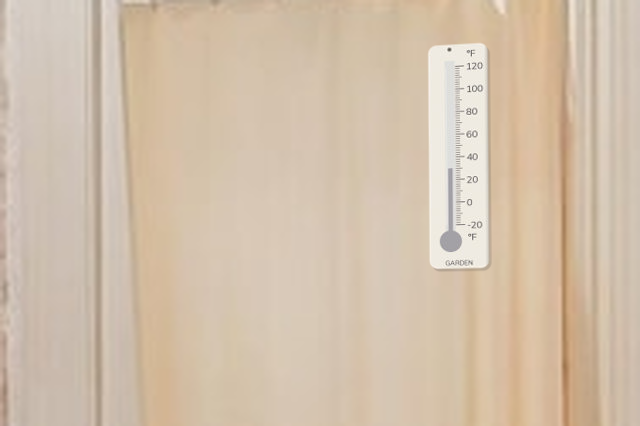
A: 30; °F
